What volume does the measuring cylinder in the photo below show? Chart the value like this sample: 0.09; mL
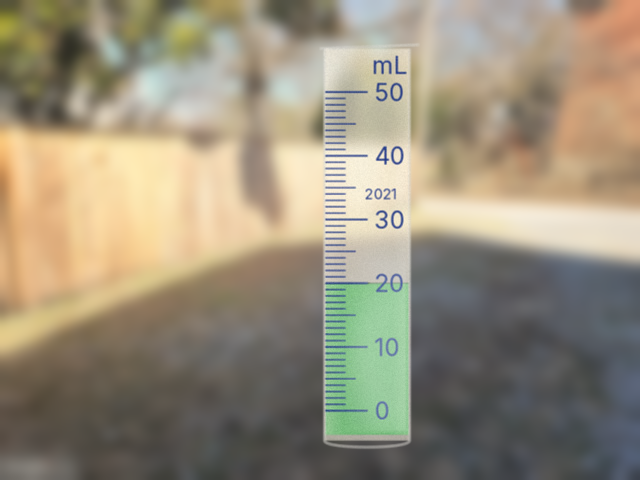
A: 20; mL
